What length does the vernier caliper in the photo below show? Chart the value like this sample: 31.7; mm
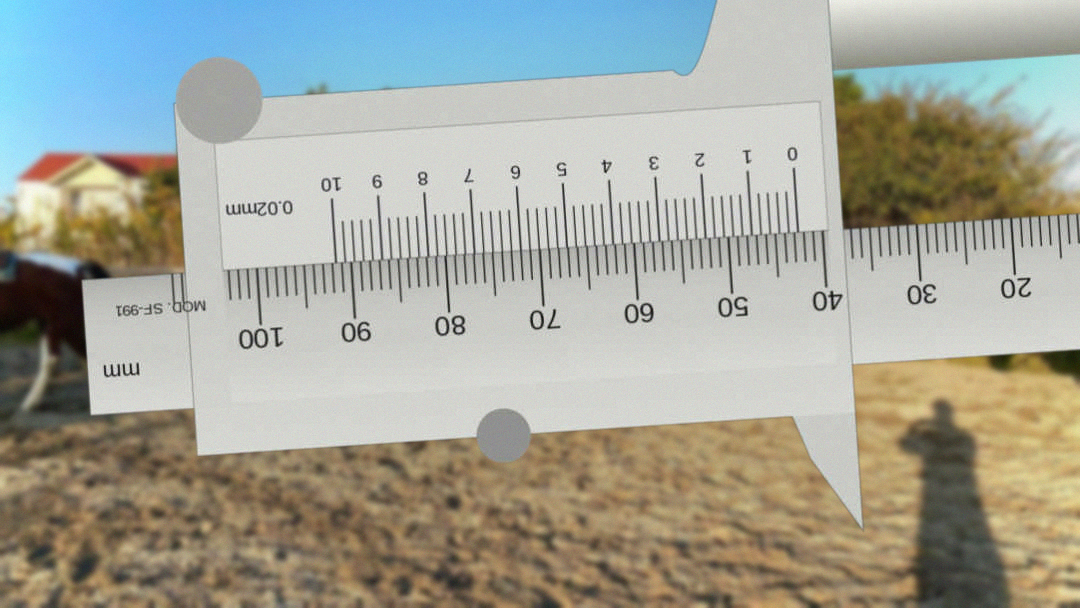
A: 42.6; mm
